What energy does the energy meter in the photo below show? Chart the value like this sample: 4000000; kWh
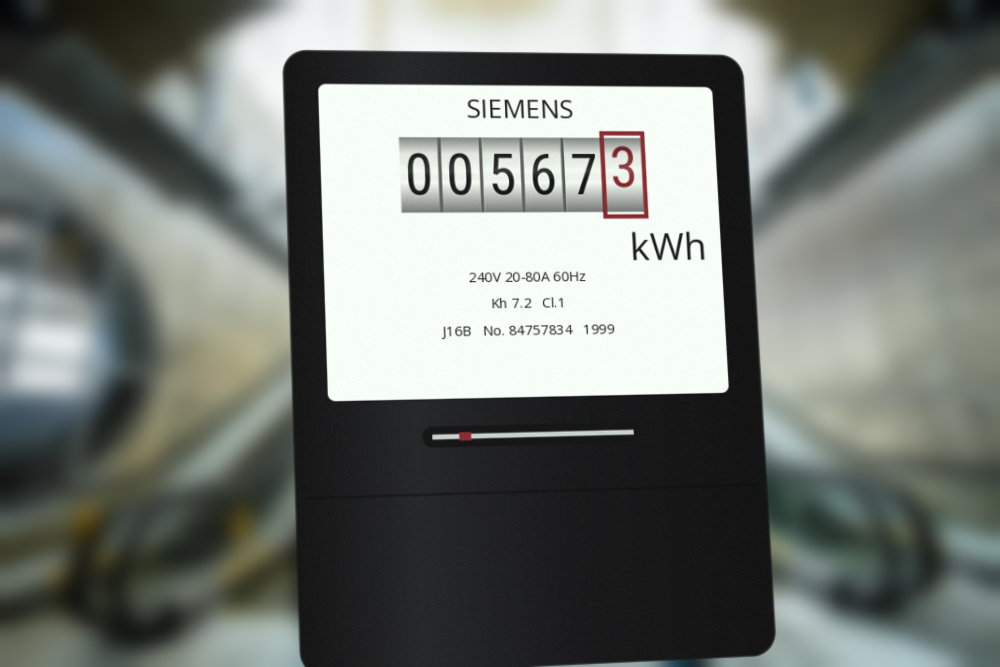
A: 567.3; kWh
